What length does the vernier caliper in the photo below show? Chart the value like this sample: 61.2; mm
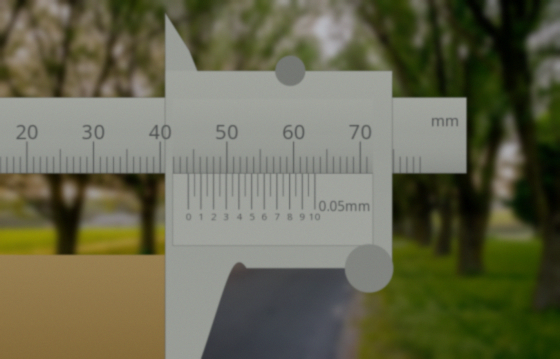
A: 44.2; mm
